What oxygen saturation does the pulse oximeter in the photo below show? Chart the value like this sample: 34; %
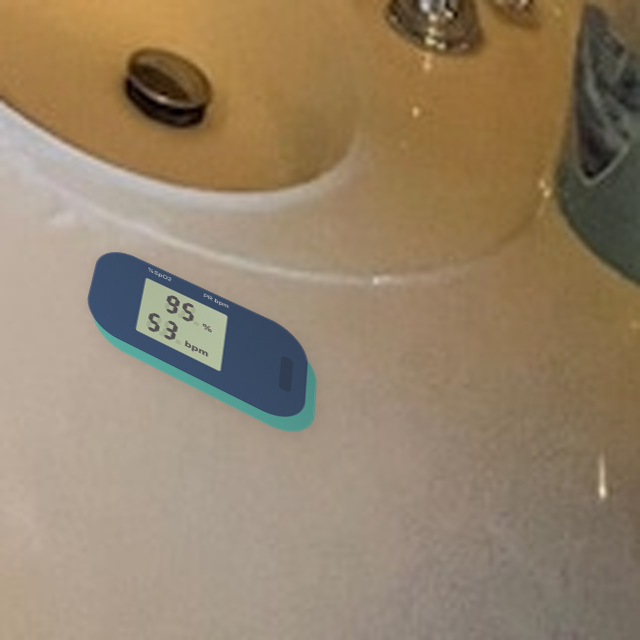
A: 95; %
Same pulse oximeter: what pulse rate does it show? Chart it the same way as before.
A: 53; bpm
